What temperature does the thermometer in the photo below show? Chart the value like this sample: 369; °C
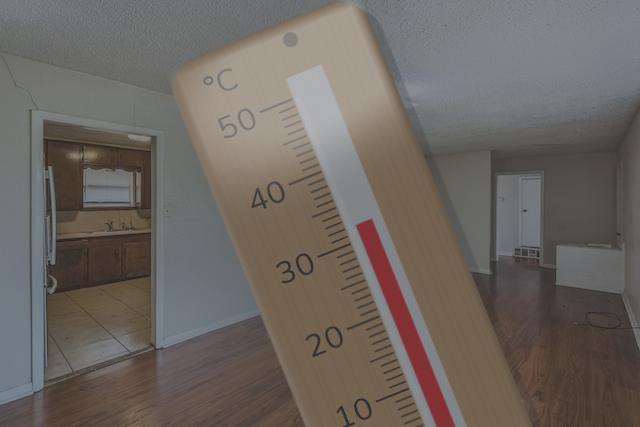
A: 32; °C
